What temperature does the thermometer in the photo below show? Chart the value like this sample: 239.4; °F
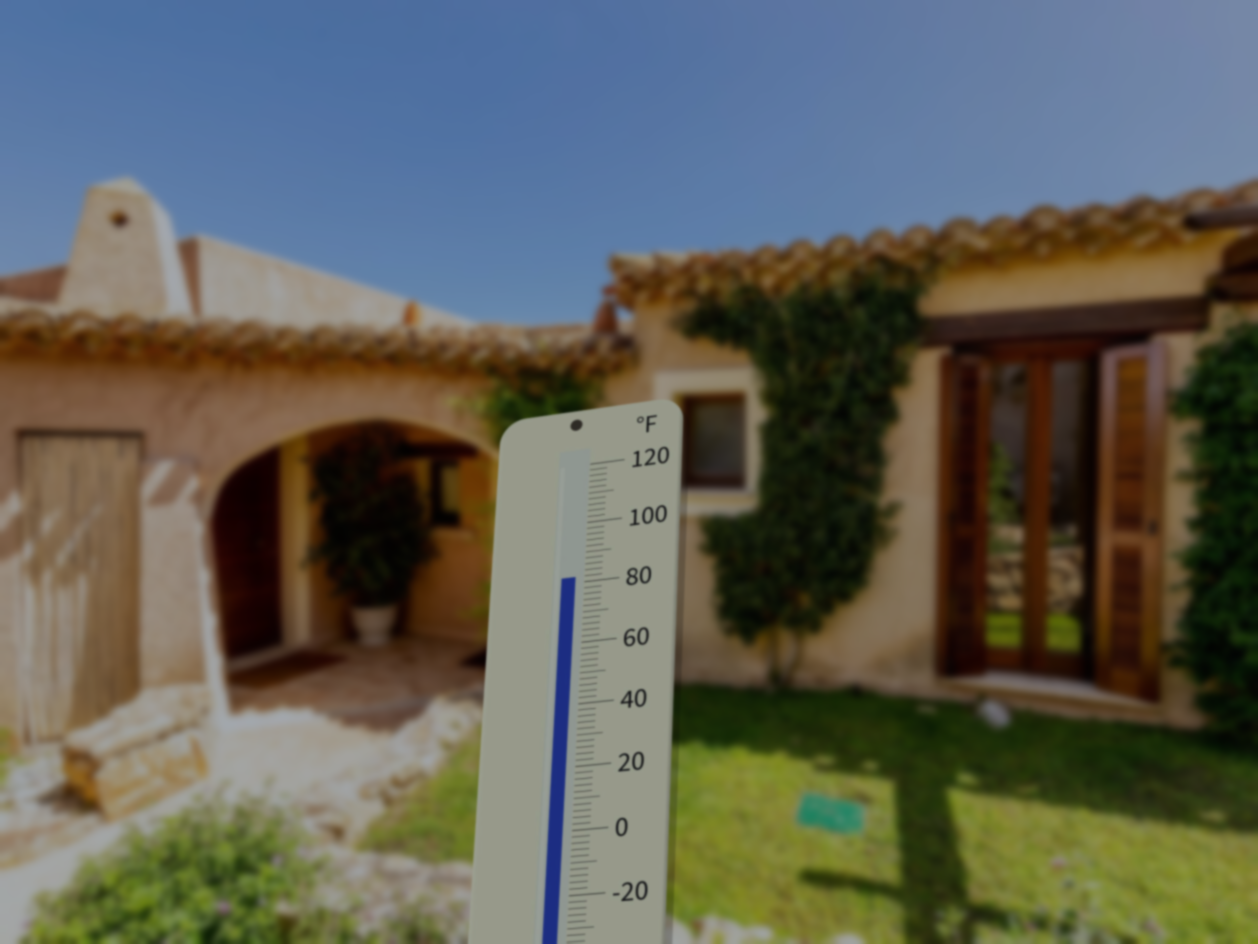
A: 82; °F
